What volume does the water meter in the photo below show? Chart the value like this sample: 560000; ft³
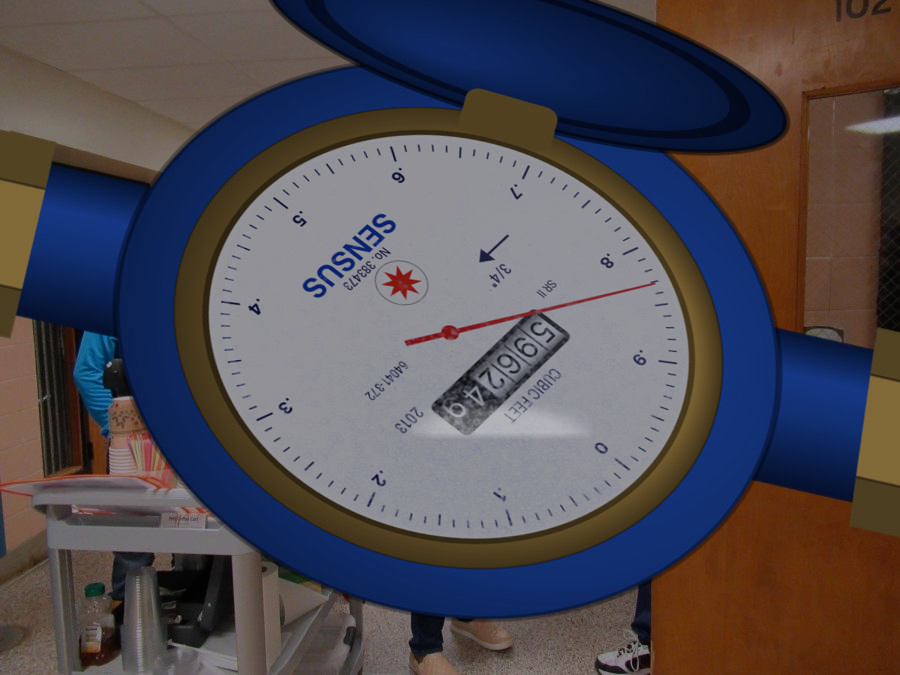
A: 596248.83; ft³
